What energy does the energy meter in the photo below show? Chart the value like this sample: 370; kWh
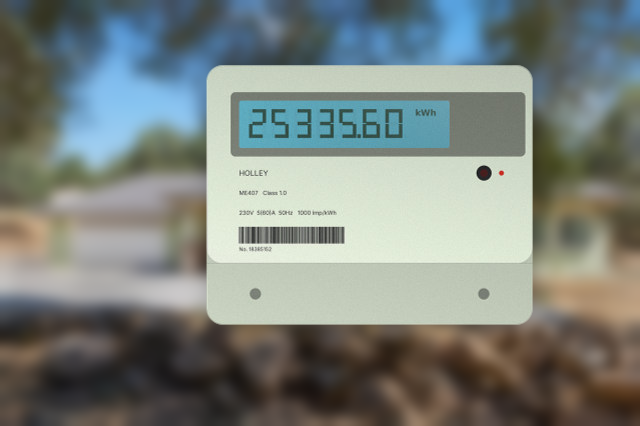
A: 25335.60; kWh
